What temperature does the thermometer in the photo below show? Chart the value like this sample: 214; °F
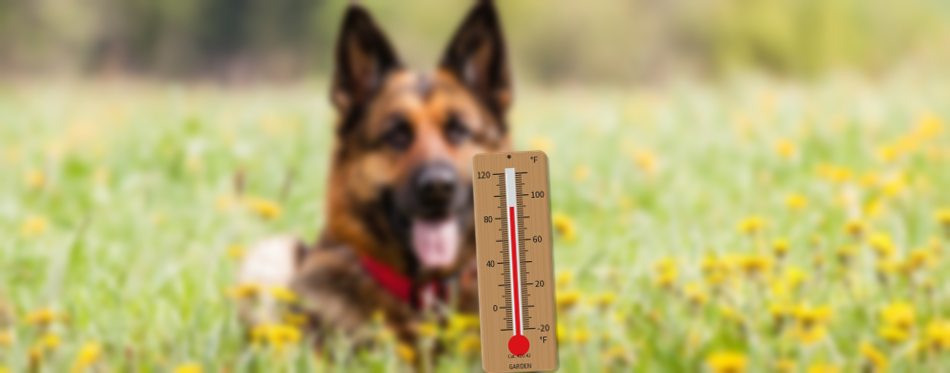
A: 90; °F
